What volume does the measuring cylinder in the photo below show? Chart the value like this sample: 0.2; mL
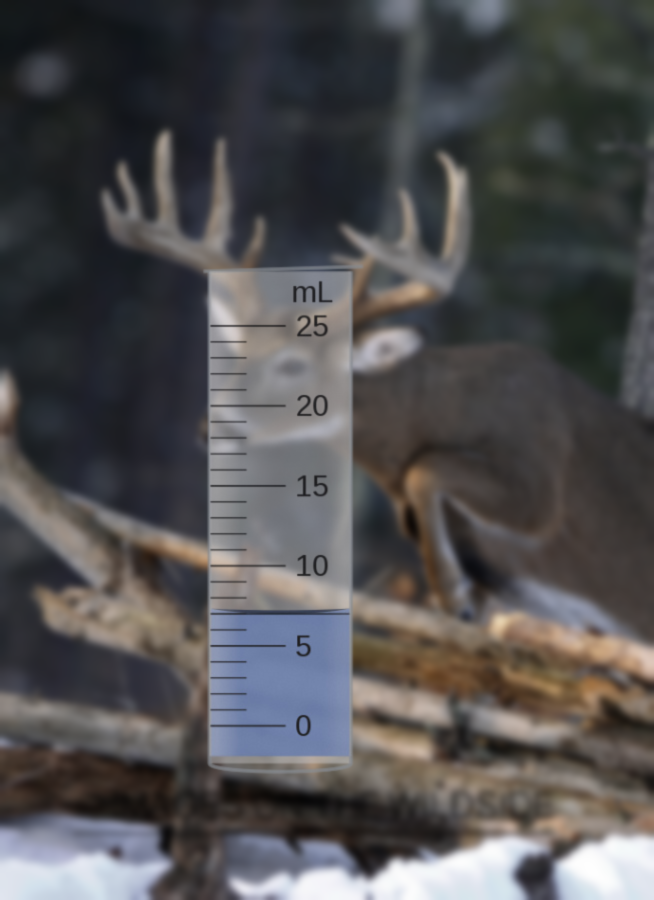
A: 7; mL
